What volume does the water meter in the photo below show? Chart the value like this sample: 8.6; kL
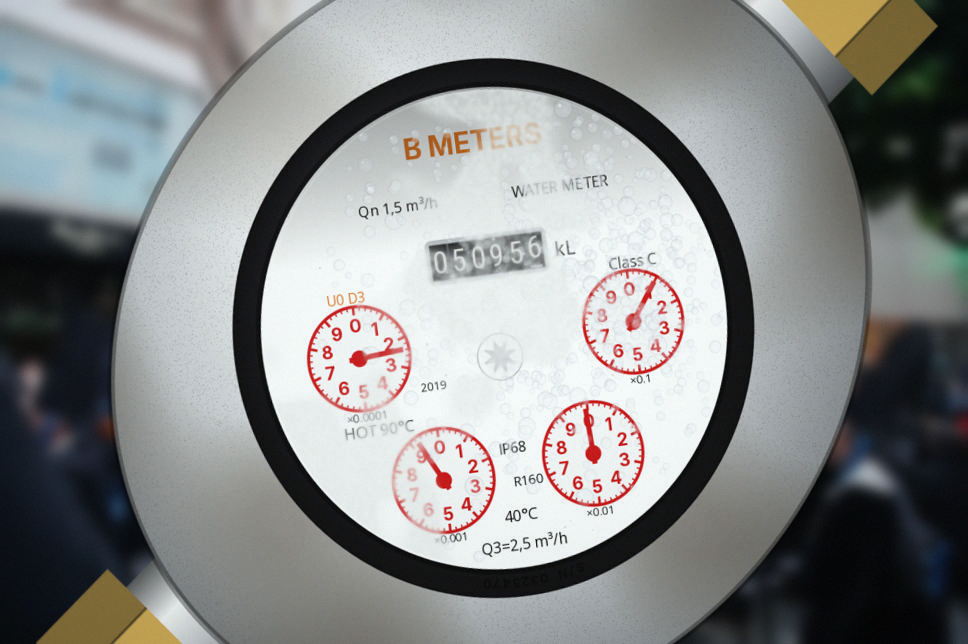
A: 50956.0992; kL
